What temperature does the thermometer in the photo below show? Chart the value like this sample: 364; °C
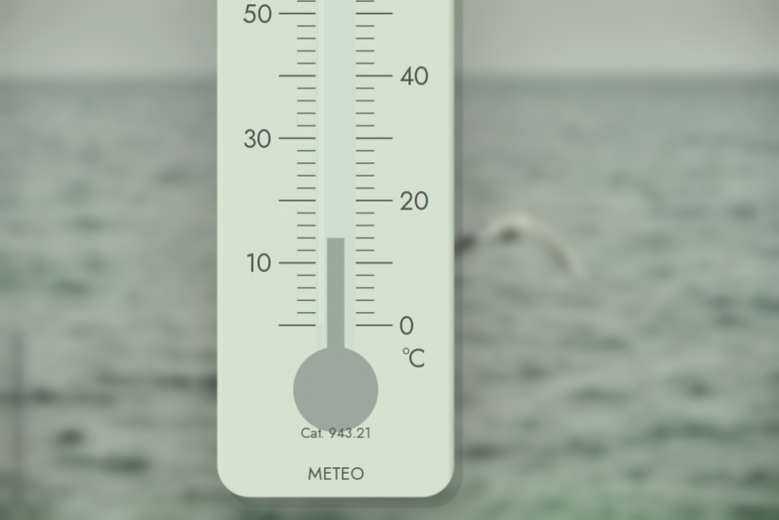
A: 14; °C
